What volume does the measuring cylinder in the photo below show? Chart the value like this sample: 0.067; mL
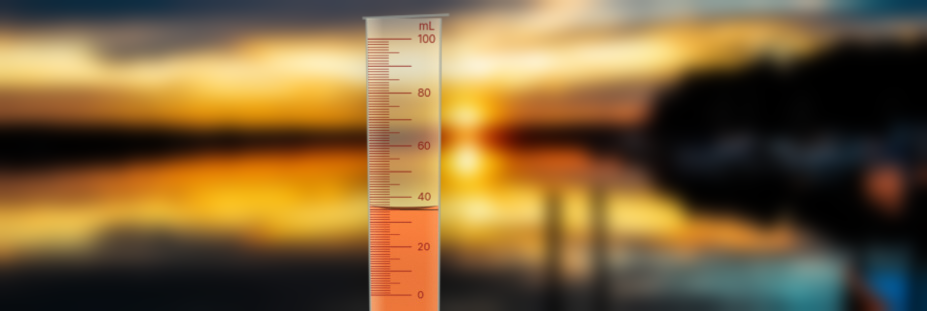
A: 35; mL
